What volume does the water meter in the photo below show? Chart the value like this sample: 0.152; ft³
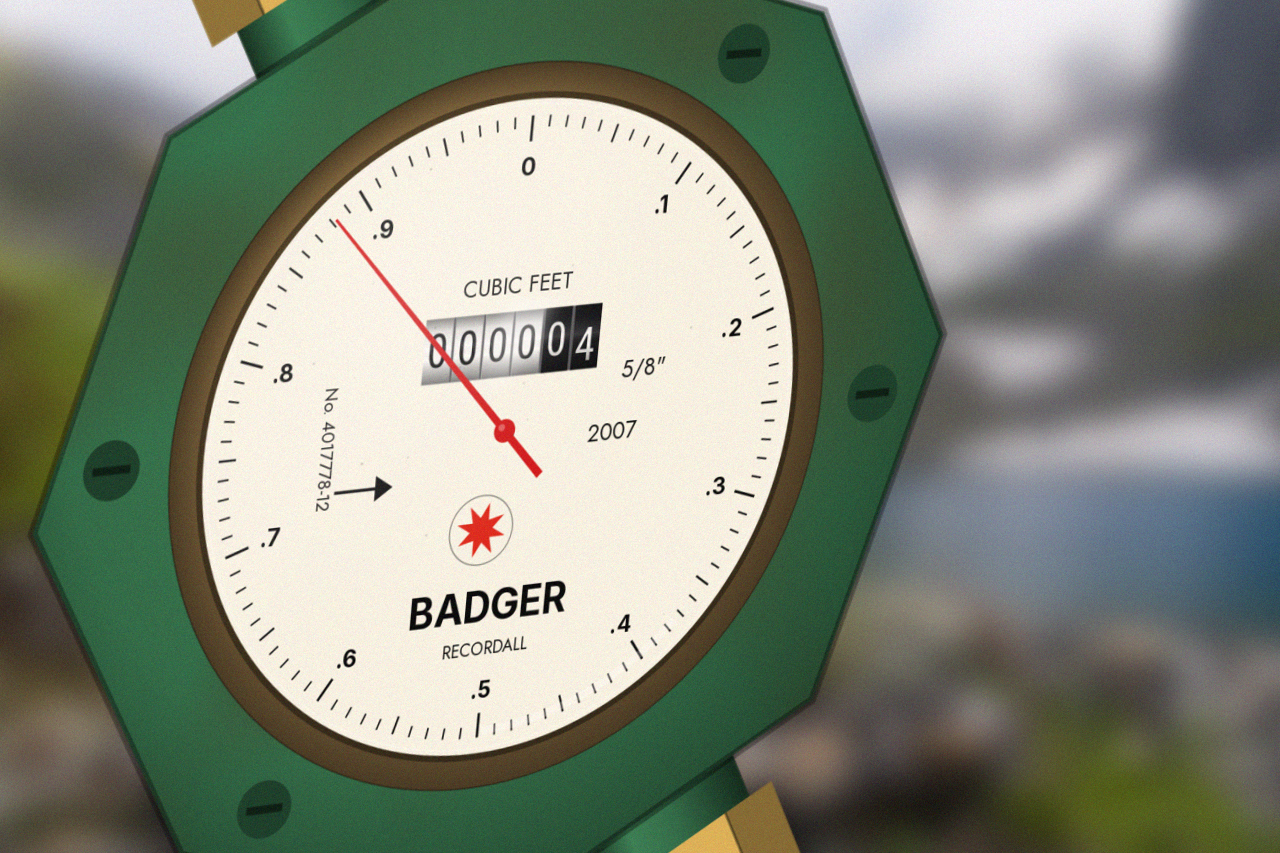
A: 3.88; ft³
